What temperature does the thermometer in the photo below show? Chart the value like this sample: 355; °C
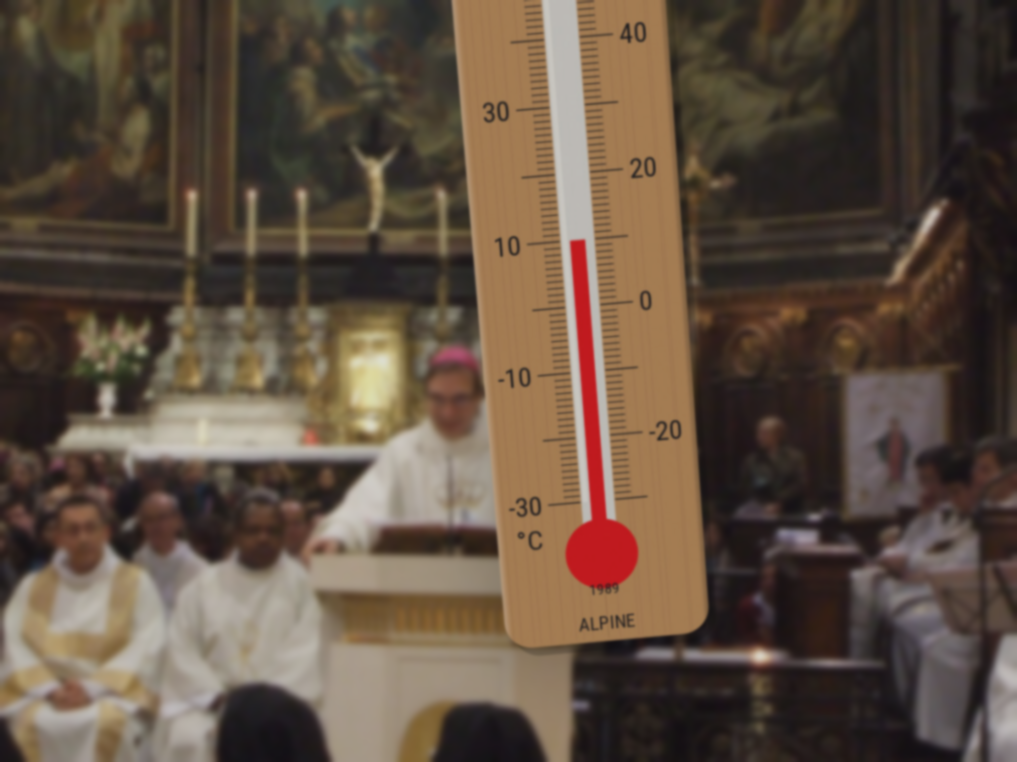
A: 10; °C
